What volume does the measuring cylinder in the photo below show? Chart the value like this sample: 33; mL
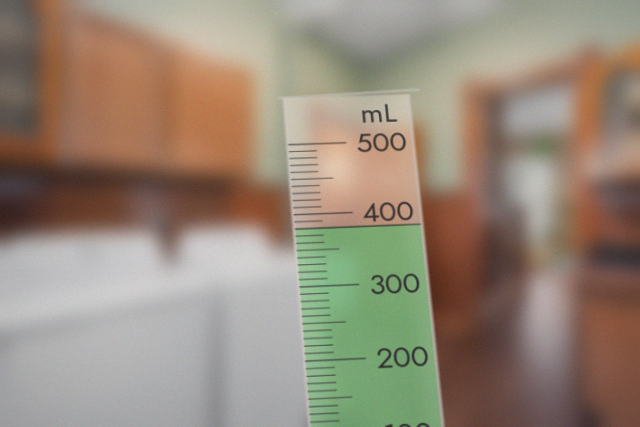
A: 380; mL
